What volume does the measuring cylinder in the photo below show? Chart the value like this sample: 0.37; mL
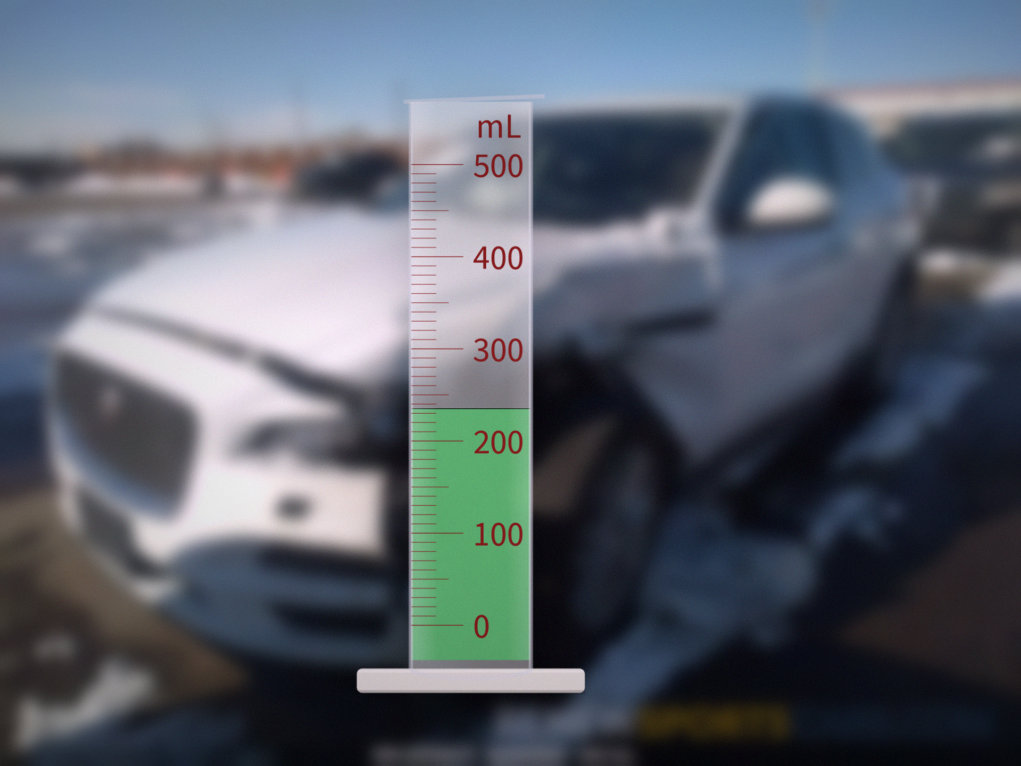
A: 235; mL
